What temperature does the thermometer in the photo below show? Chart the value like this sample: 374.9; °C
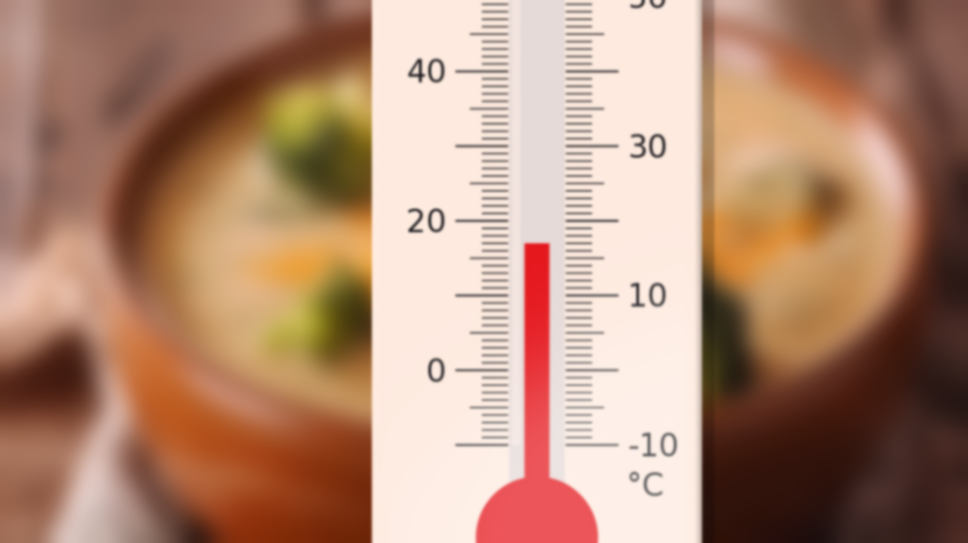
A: 17; °C
